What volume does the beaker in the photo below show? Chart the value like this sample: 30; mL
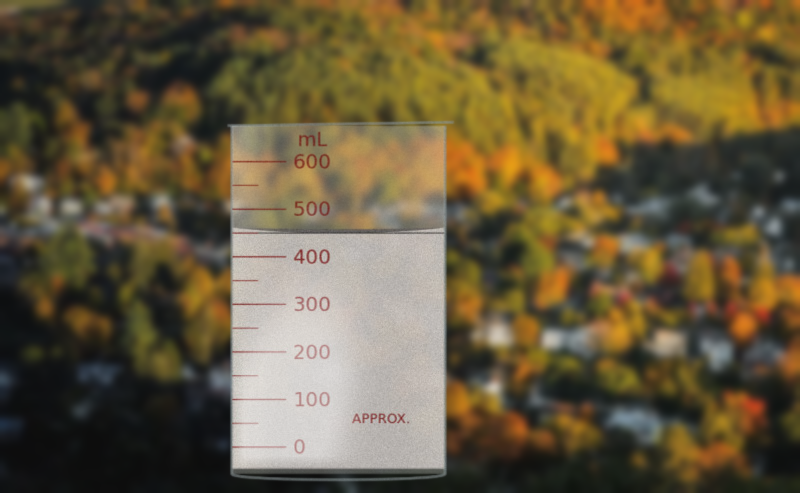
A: 450; mL
